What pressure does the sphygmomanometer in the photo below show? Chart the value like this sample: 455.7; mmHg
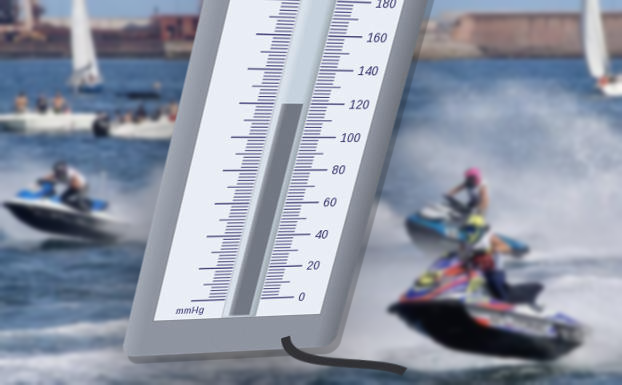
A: 120; mmHg
